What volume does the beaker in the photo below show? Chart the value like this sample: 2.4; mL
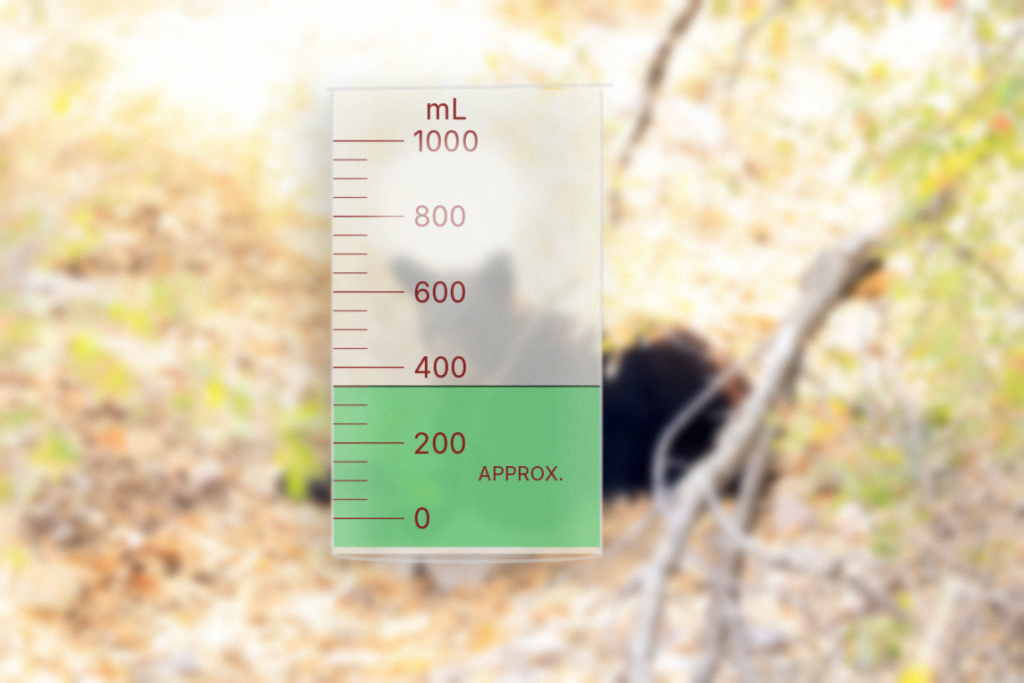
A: 350; mL
